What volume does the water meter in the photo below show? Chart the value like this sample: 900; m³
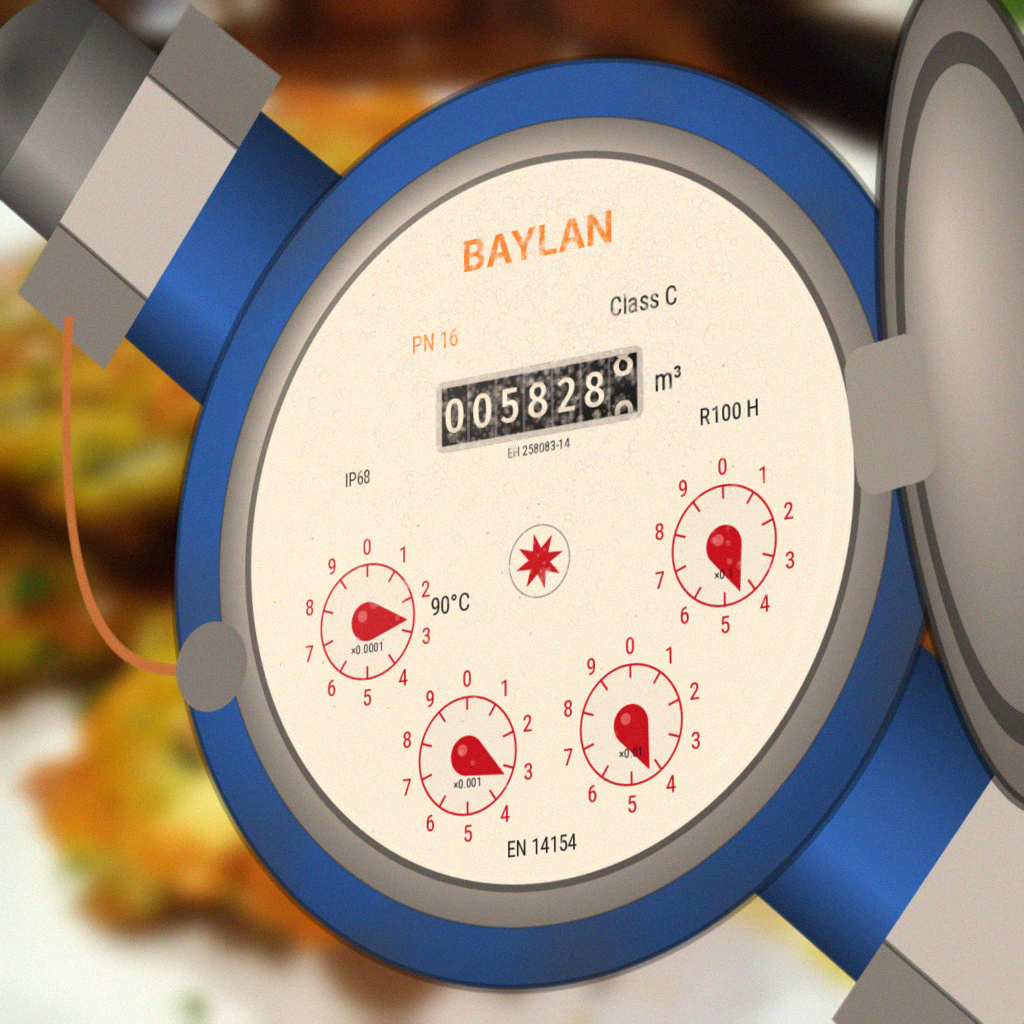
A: 58288.4432; m³
